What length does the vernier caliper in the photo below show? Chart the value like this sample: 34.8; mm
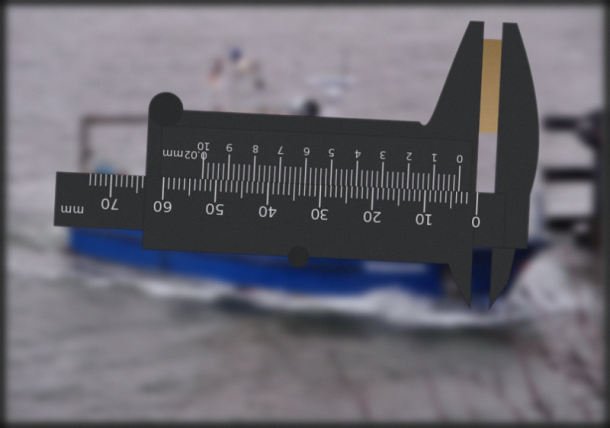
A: 3.6; mm
